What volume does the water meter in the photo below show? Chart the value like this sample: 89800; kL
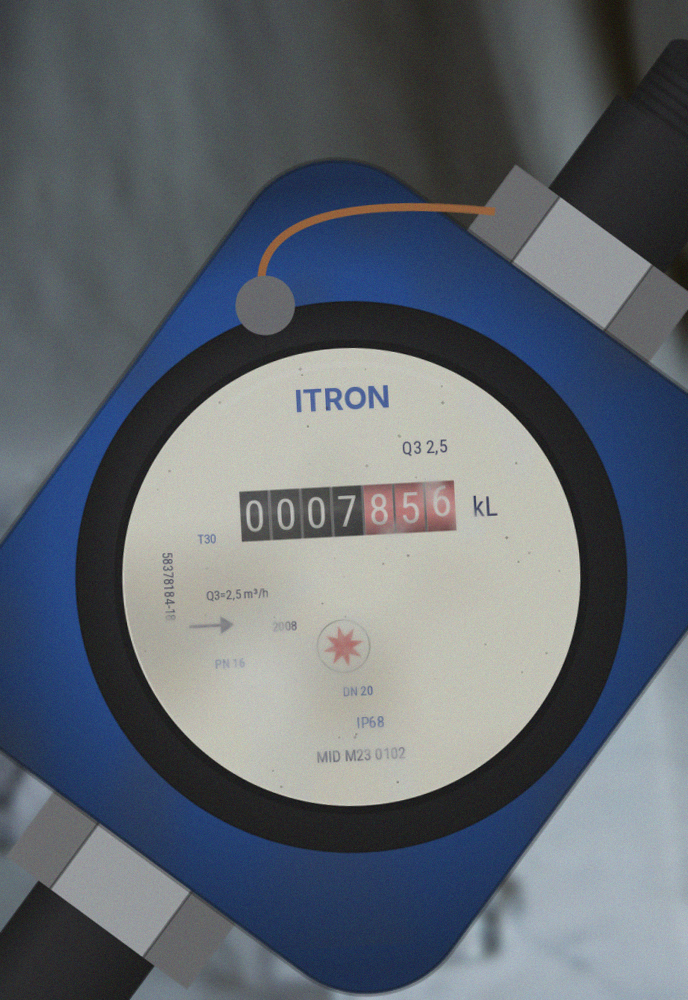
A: 7.856; kL
